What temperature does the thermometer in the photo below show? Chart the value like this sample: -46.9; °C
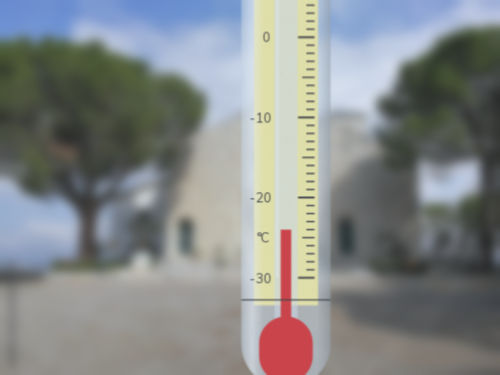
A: -24; °C
